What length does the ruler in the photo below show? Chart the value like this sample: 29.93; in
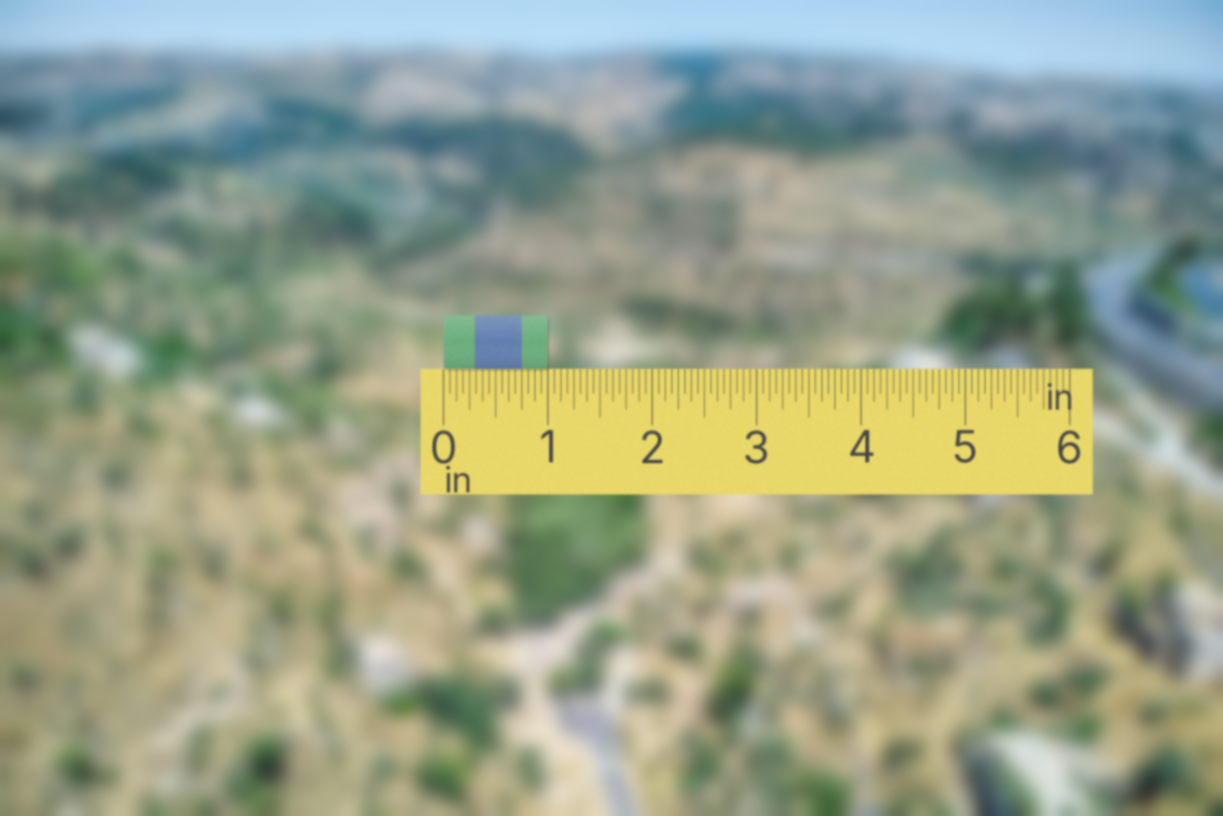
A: 1; in
